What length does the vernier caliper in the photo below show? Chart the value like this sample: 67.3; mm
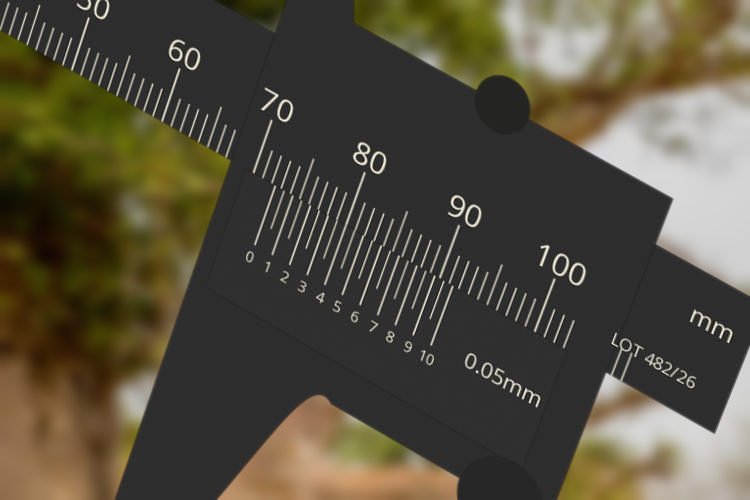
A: 72.4; mm
